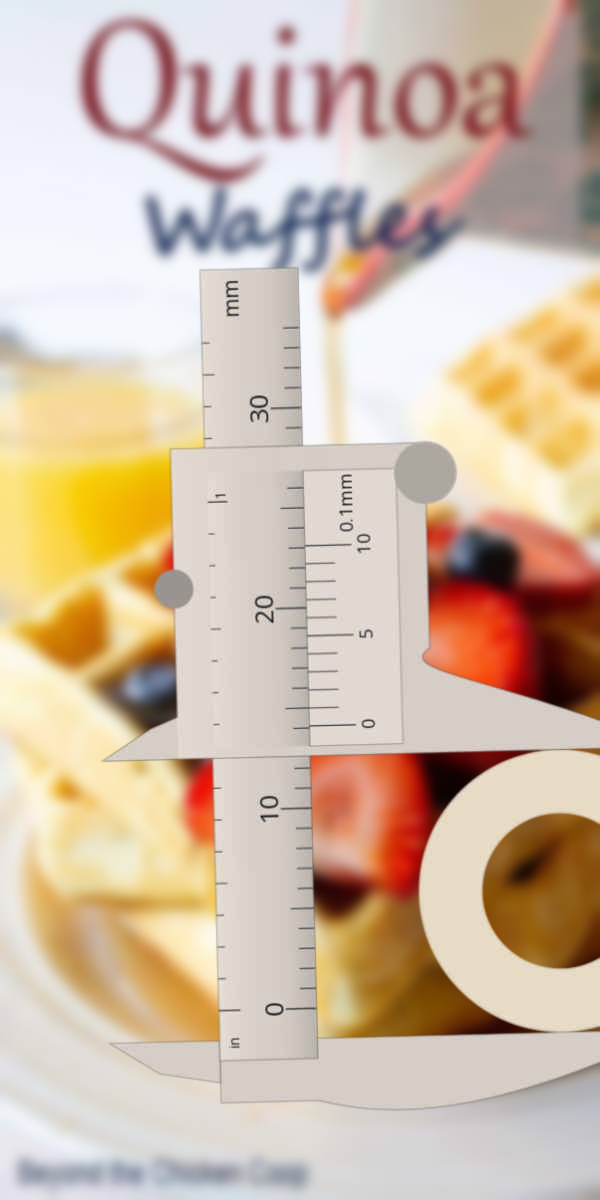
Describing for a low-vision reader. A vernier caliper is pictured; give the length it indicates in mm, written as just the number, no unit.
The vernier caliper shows 14.1
